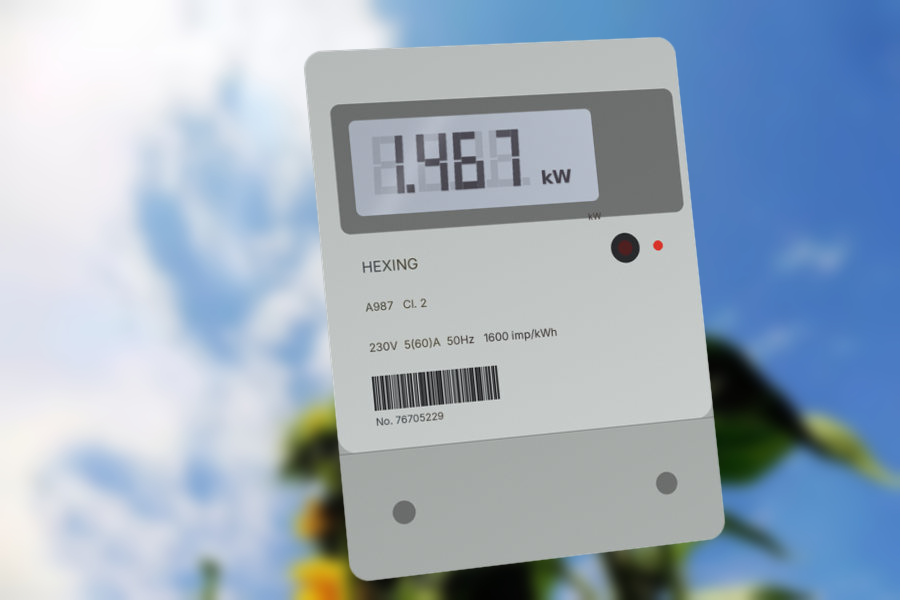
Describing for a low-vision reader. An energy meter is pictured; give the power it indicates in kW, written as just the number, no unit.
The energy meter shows 1.467
